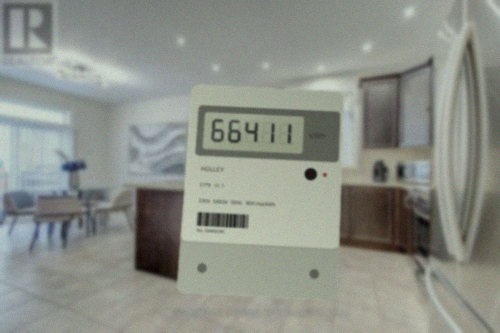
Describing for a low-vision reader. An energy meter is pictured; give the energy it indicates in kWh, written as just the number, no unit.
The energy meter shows 66411
